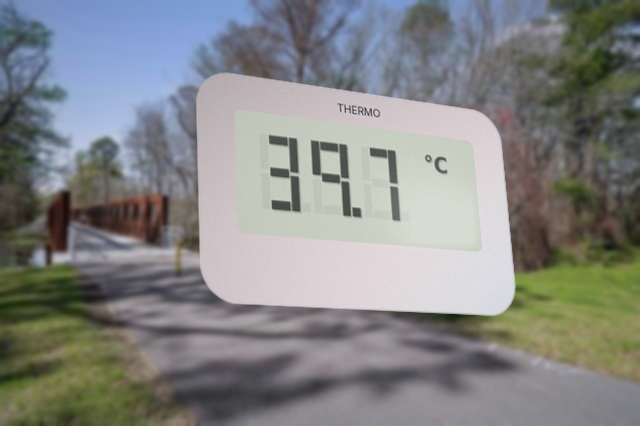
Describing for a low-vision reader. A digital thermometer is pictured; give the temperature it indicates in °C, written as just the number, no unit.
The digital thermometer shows 39.7
